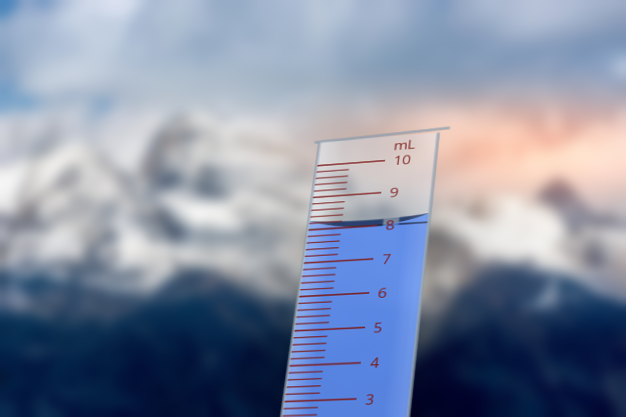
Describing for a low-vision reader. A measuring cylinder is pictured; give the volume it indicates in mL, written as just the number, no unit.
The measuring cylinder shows 8
